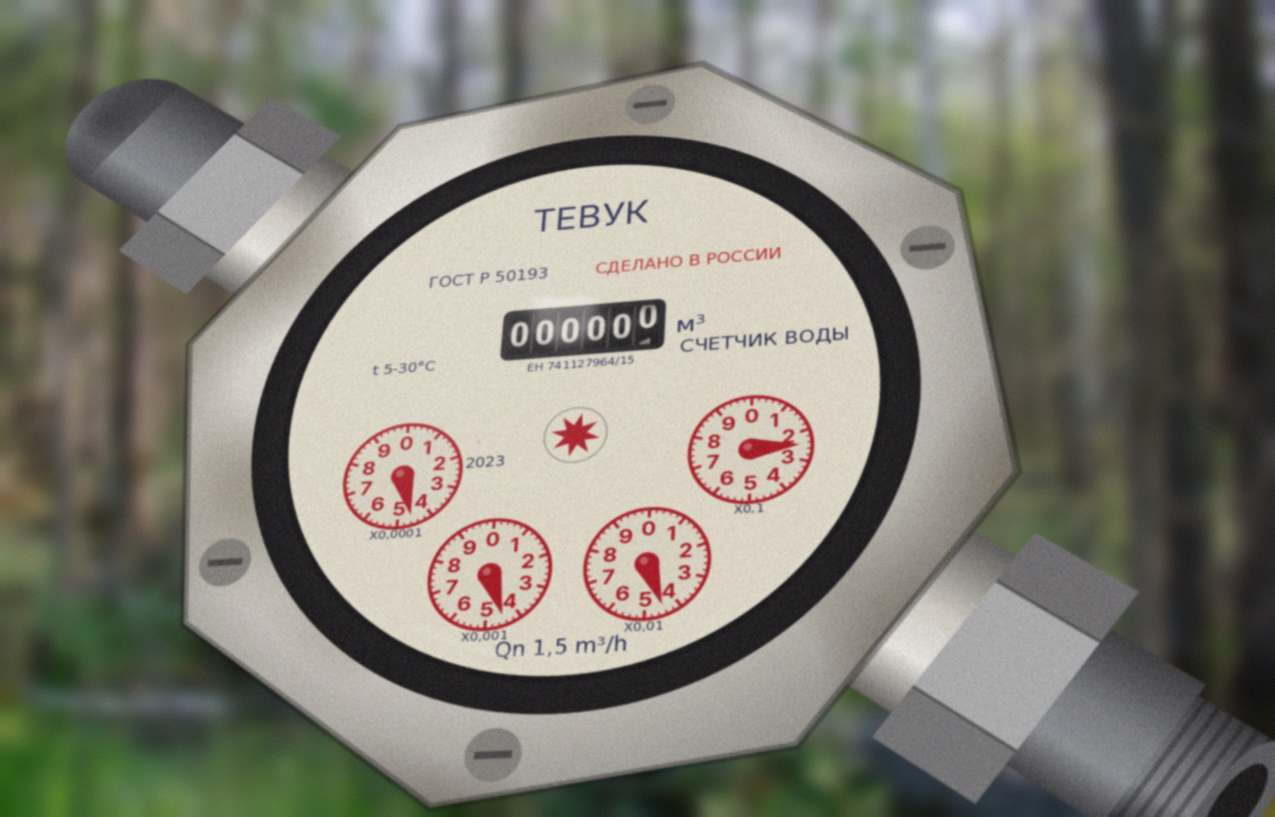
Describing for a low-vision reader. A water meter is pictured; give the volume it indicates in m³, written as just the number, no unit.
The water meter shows 0.2444
